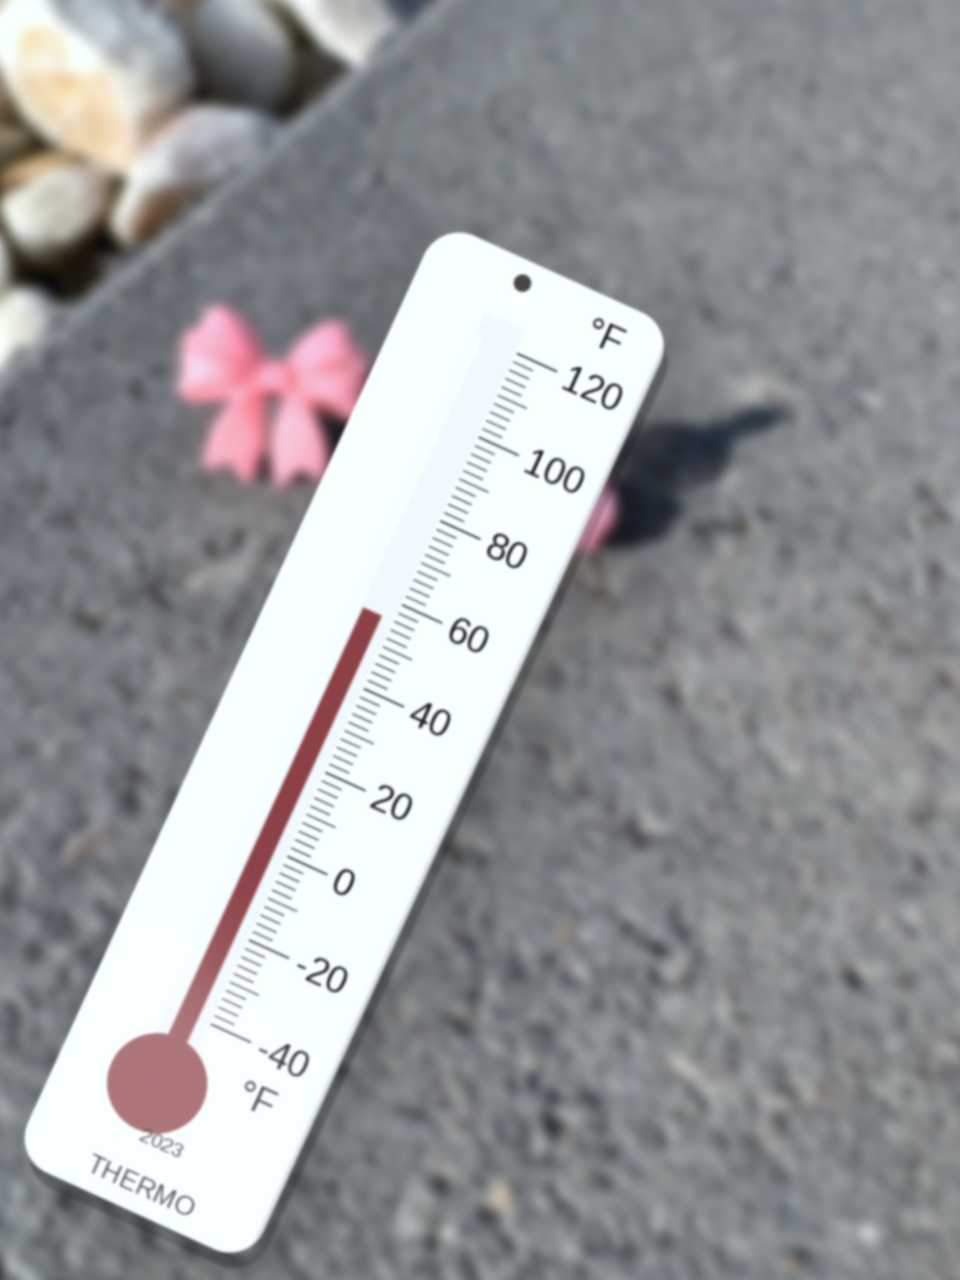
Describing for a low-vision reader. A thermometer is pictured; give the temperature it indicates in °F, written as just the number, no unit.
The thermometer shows 56
